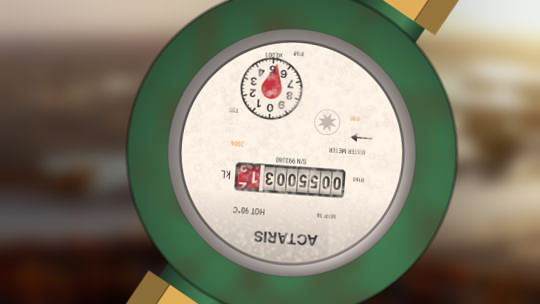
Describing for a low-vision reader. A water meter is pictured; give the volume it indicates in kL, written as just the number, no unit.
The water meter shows 55003.125
